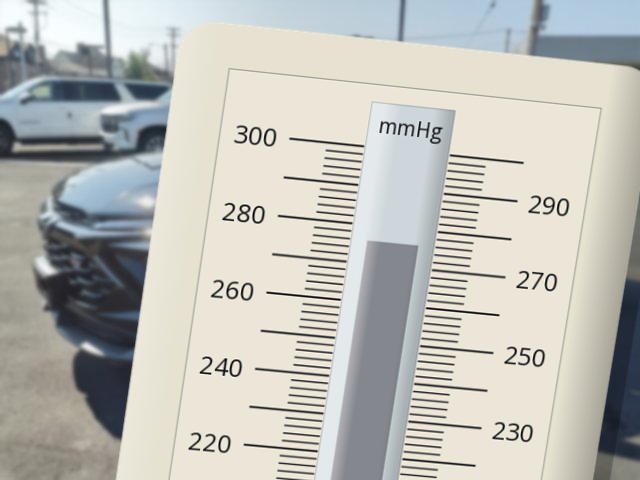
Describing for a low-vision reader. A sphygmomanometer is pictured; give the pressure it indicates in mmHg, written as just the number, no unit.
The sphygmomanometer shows 276
